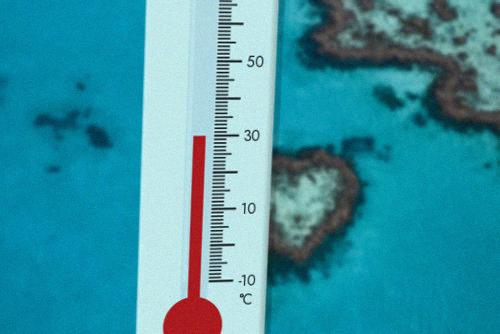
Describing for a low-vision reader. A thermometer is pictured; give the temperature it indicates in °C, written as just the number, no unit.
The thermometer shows 30
